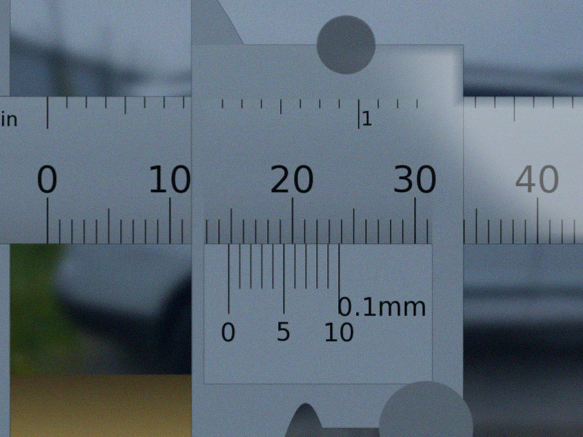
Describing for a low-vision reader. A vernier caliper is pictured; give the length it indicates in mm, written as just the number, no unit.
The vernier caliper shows 14.8
